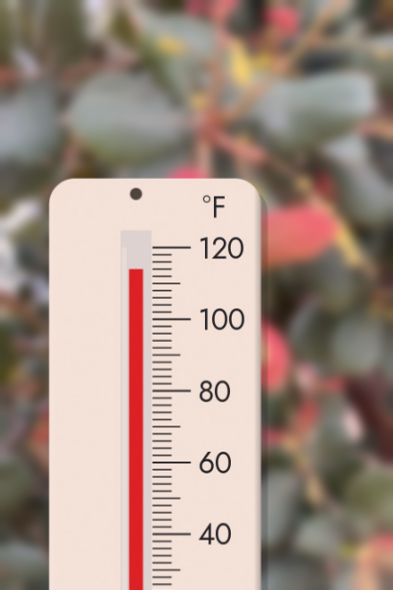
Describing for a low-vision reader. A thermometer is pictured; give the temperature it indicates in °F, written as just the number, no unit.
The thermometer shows 114
